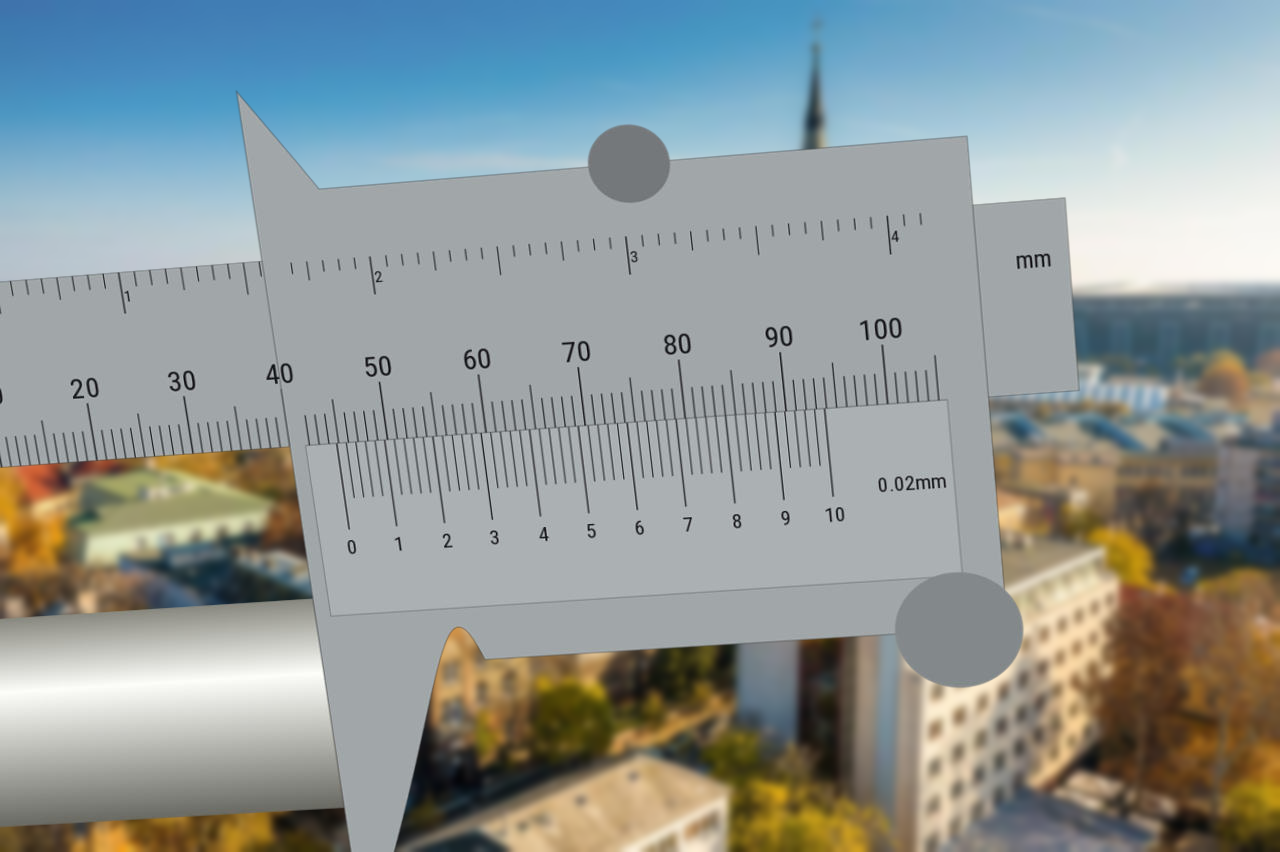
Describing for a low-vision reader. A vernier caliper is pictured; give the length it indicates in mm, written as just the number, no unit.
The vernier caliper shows 44.8
